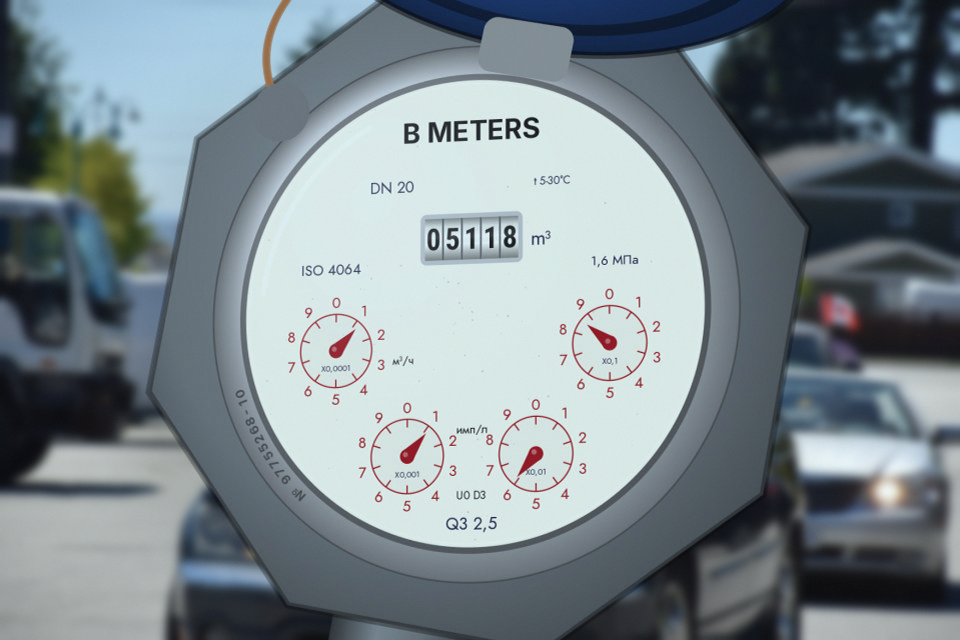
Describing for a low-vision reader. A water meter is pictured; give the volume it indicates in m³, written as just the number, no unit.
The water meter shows 5118.8611
